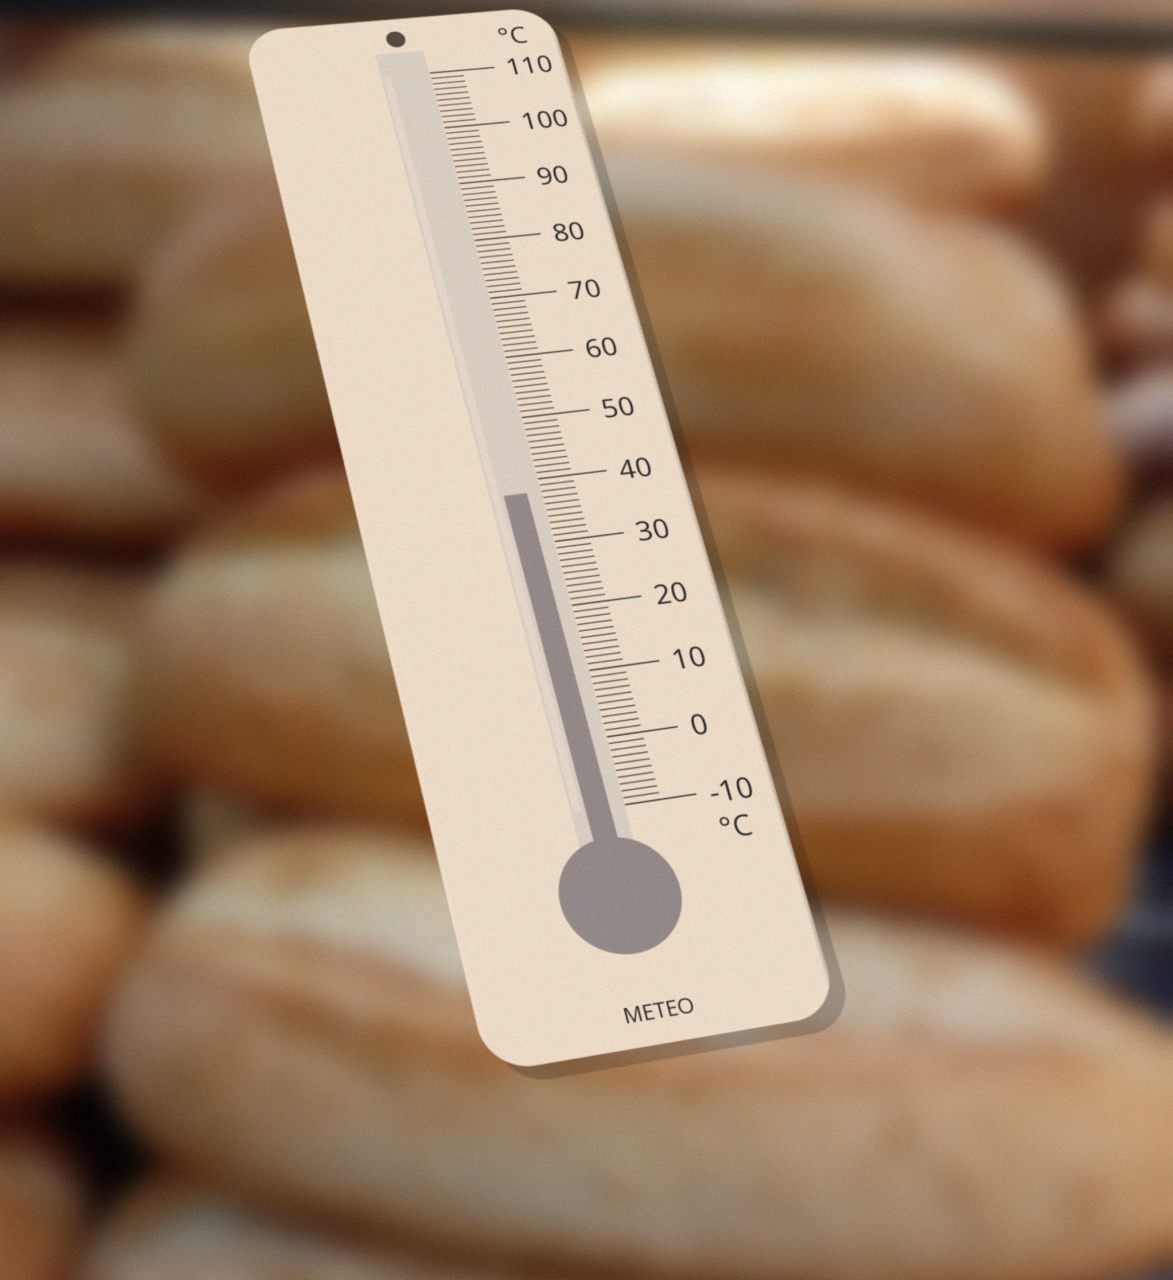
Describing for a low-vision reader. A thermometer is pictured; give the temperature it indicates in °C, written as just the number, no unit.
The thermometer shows 38
